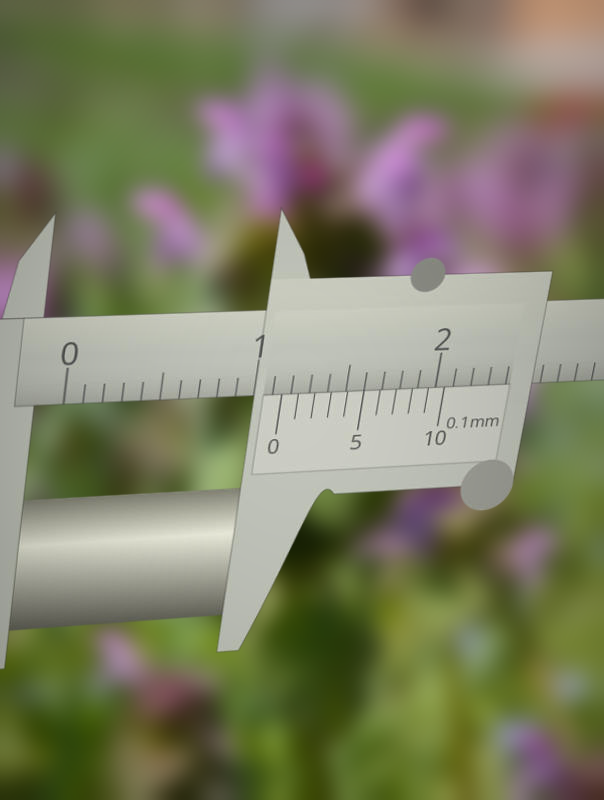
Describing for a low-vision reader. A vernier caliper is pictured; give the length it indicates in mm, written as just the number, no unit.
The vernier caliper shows 11.5
